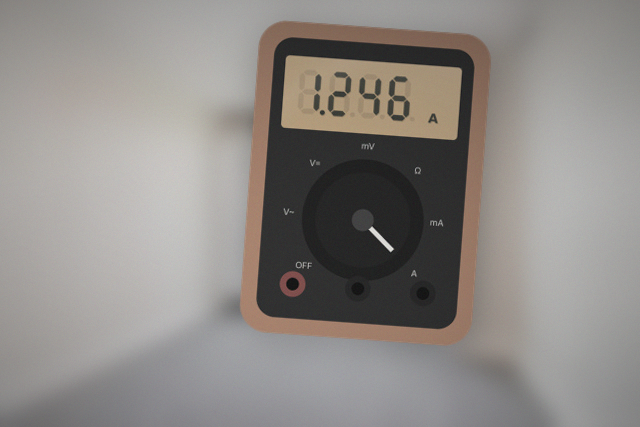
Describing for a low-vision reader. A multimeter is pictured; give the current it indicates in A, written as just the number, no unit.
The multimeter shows 1.246
